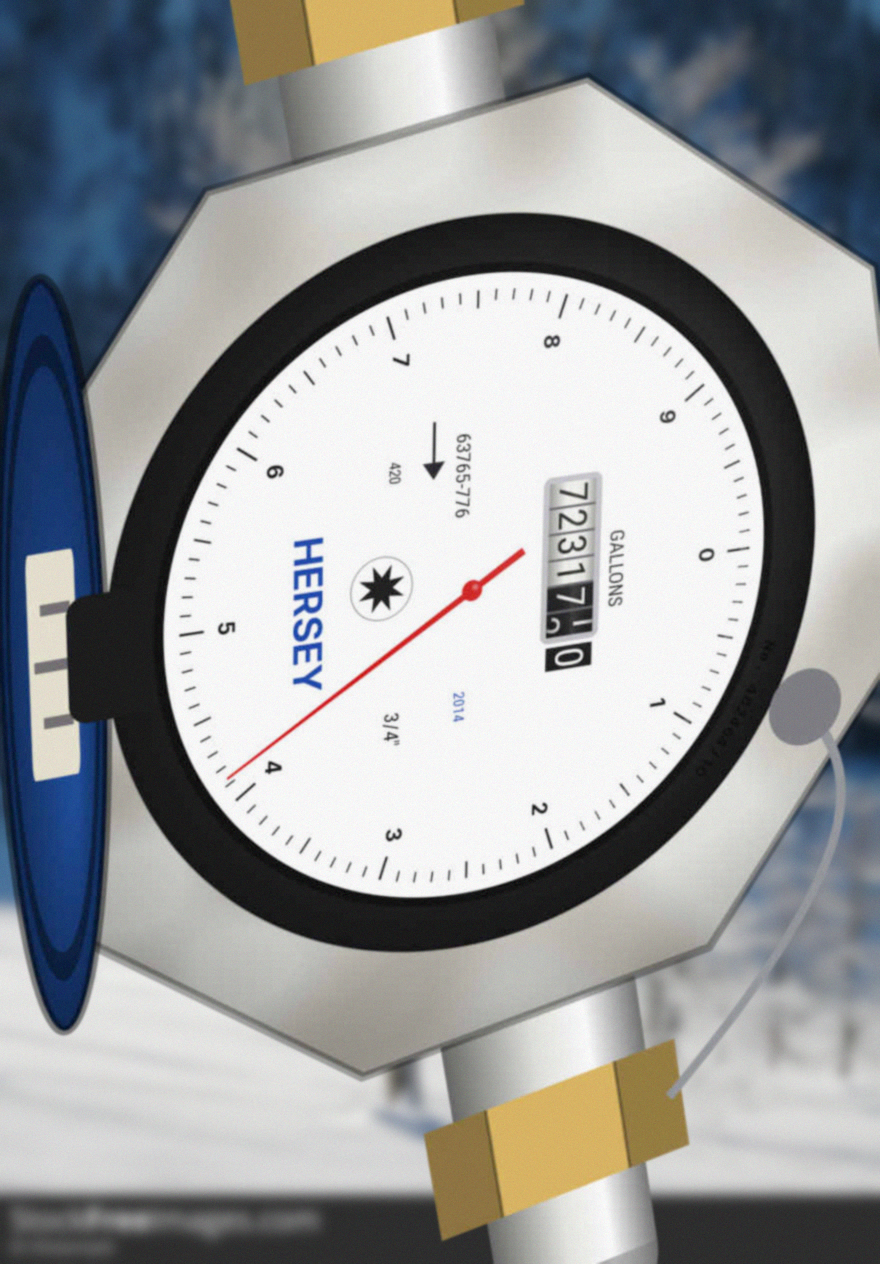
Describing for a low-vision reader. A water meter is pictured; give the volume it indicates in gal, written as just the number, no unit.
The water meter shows 7231714.1
